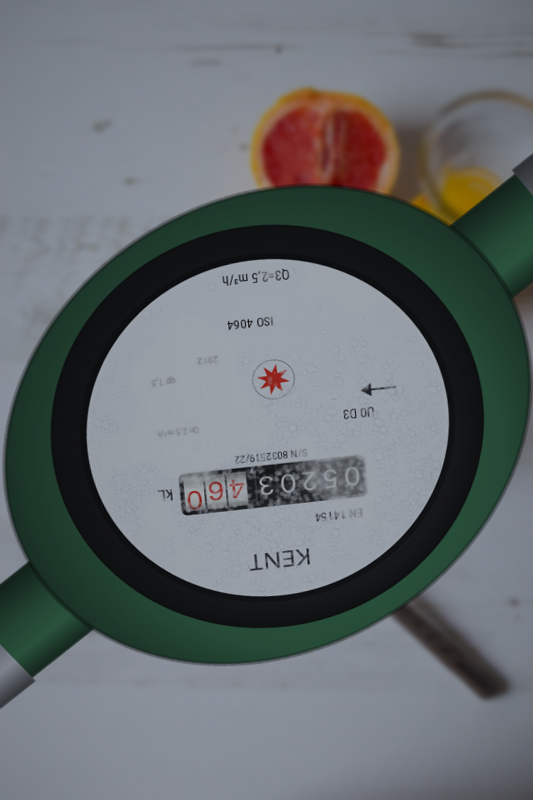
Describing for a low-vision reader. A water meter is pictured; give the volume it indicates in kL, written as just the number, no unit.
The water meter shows 5203.460
